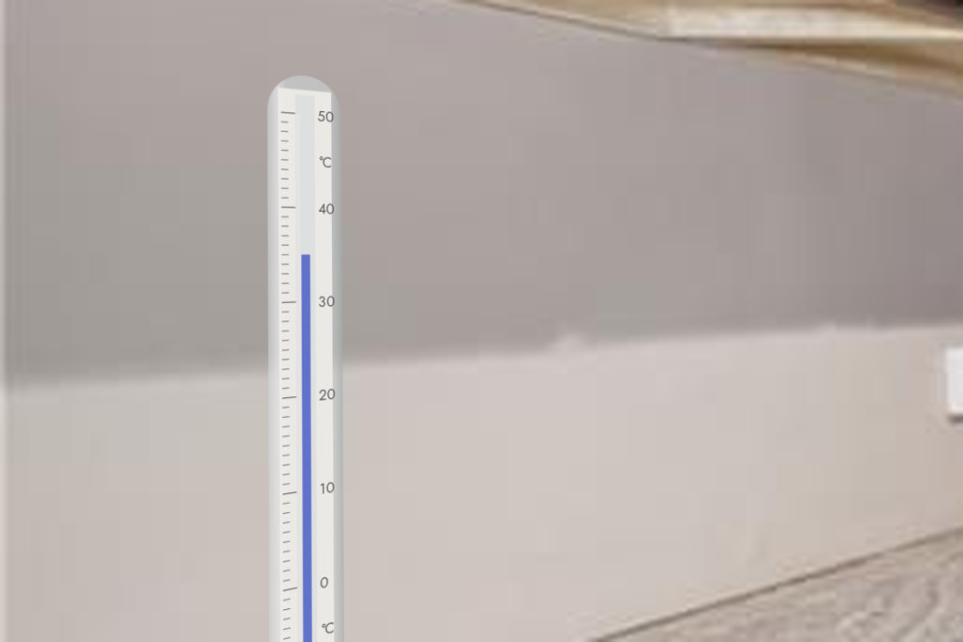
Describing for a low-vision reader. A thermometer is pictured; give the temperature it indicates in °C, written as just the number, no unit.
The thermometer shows 35
